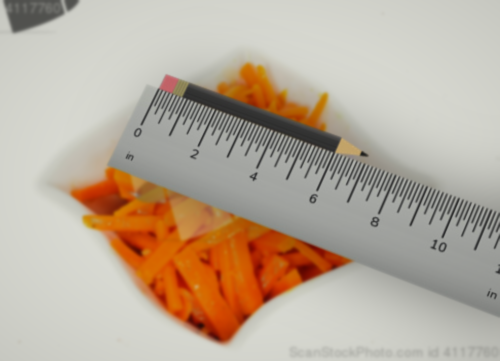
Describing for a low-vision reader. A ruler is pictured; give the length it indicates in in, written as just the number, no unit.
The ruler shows 7
